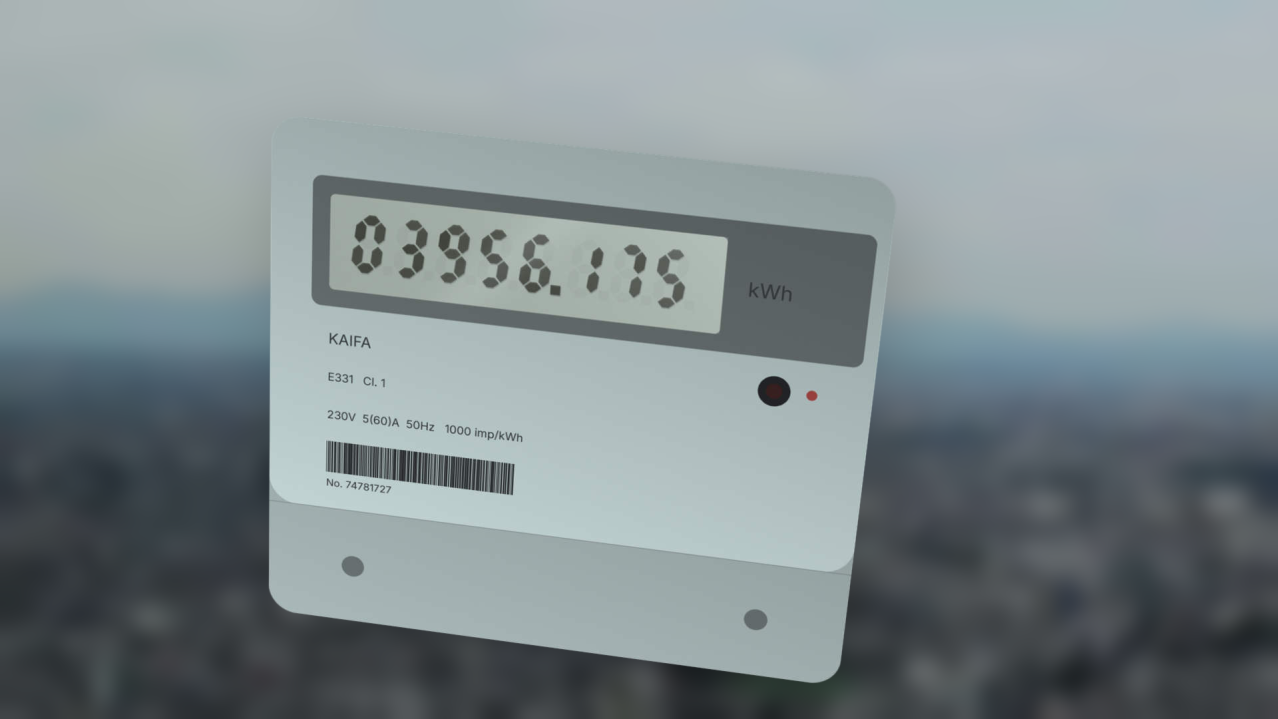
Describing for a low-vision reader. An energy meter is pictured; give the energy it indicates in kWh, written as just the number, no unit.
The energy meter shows 3956.175
